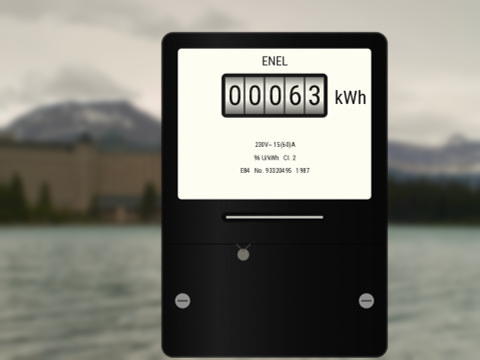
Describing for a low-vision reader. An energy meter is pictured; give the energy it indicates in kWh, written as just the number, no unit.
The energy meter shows 63
